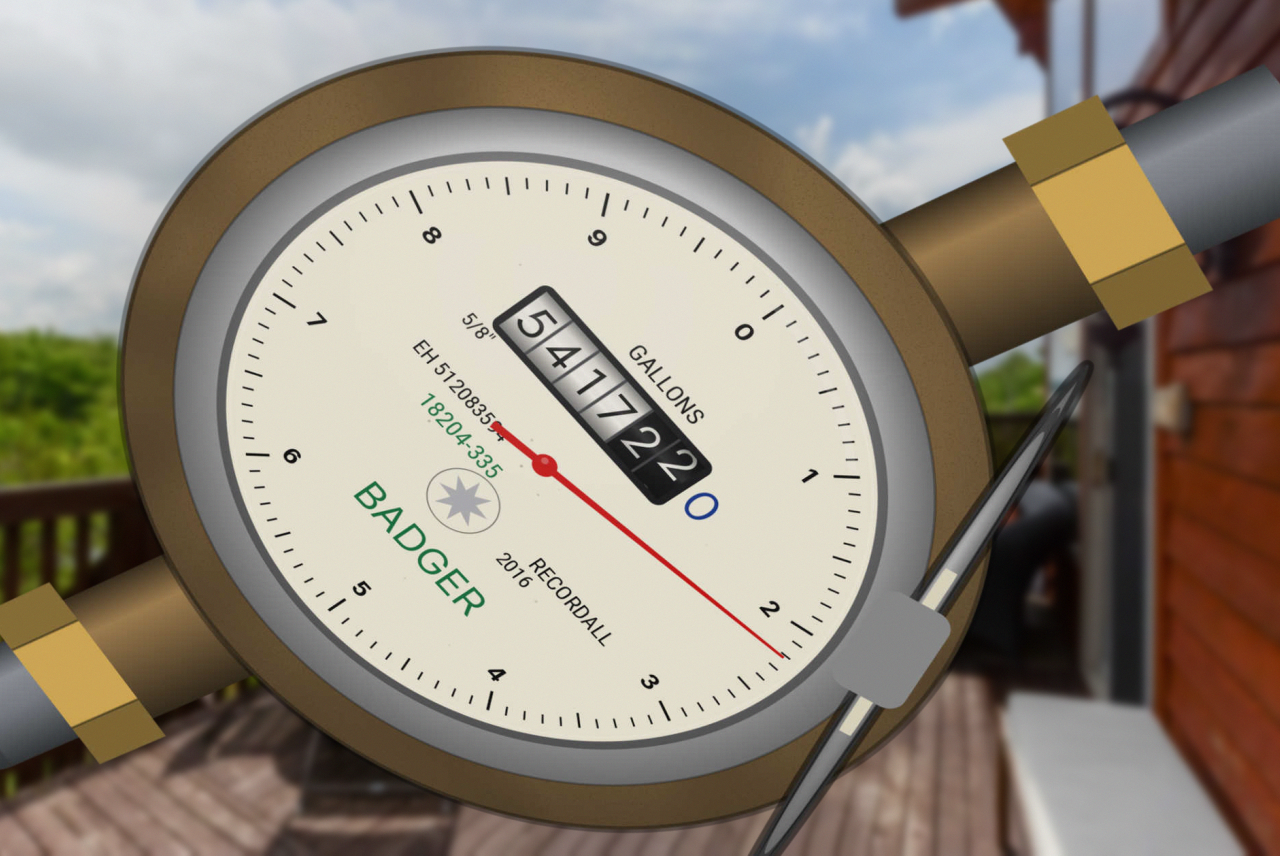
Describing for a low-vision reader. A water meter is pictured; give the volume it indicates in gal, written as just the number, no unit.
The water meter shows 5417222.2
